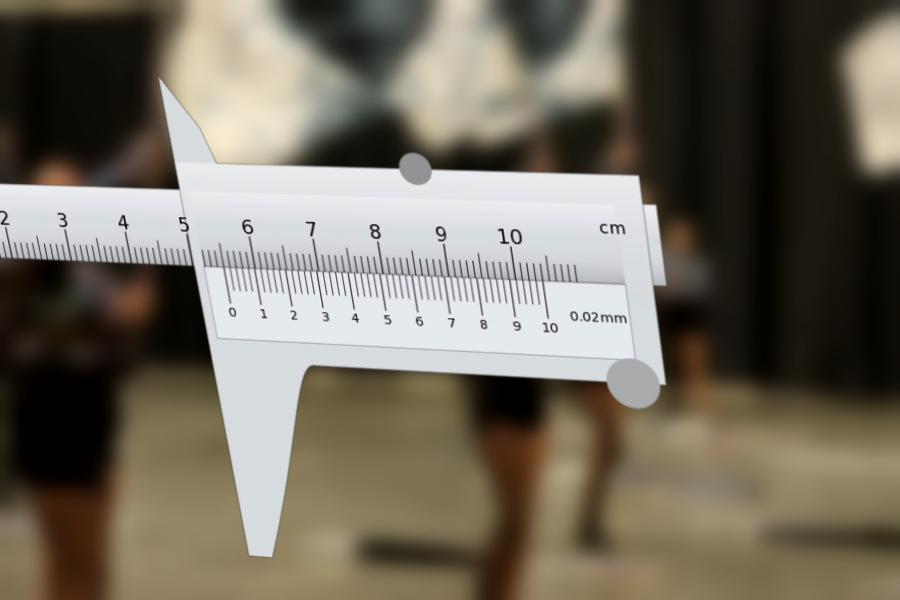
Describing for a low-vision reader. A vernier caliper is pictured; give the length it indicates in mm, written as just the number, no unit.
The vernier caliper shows 55.0
